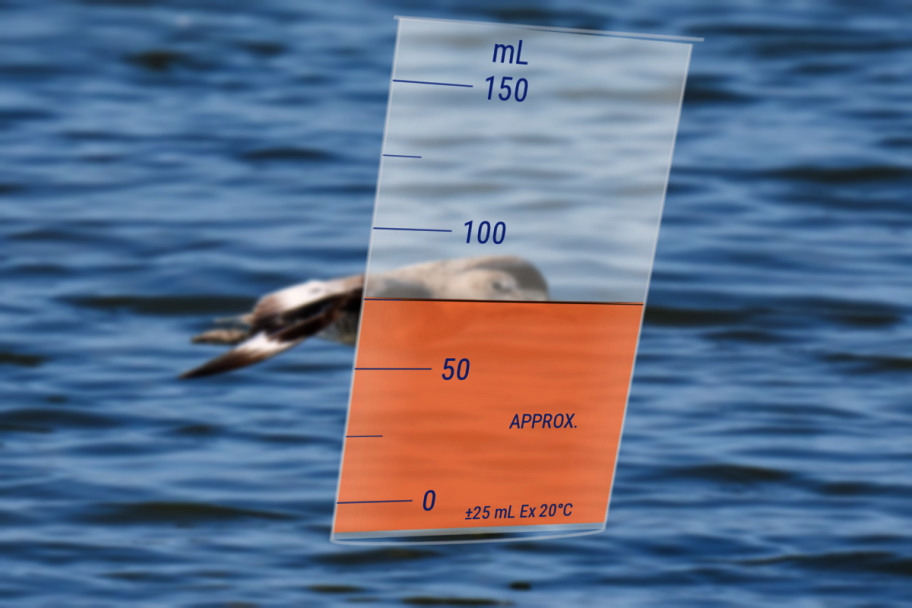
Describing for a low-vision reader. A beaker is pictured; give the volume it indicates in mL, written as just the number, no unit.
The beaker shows 75
